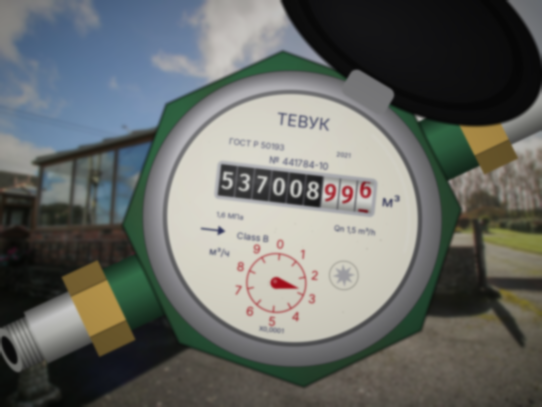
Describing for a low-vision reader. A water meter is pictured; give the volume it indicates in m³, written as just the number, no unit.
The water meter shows 537008.9962
